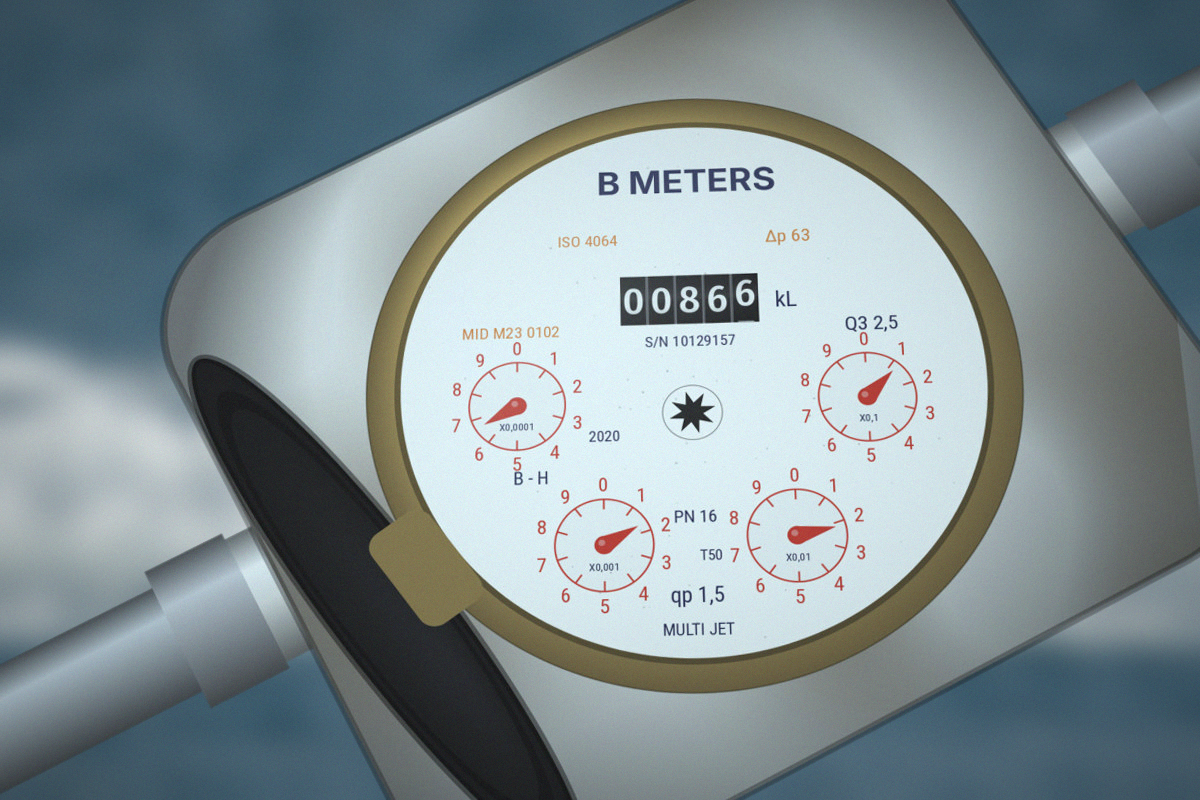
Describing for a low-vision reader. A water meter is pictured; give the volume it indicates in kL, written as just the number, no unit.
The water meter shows 866.1216
